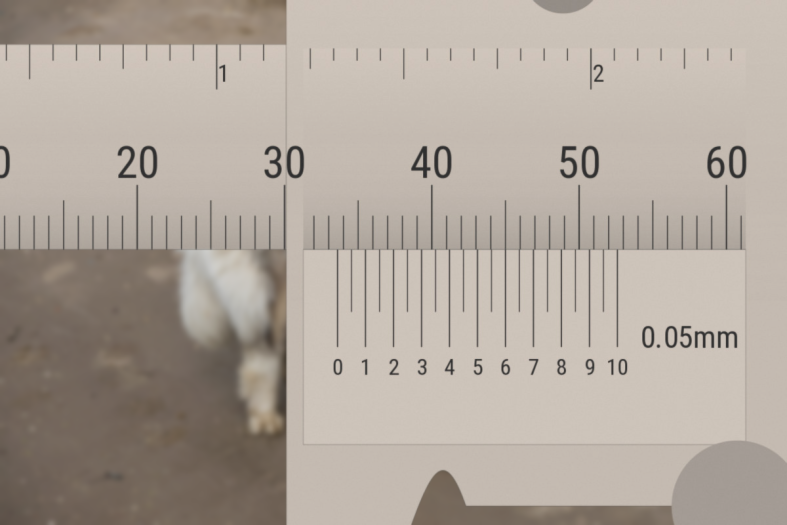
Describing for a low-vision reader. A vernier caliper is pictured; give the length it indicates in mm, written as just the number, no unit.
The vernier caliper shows 33.6
